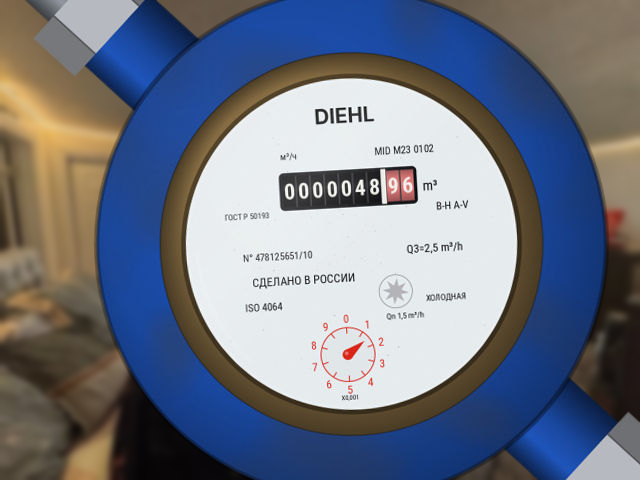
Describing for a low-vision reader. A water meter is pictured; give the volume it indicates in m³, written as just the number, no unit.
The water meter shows 48.961
